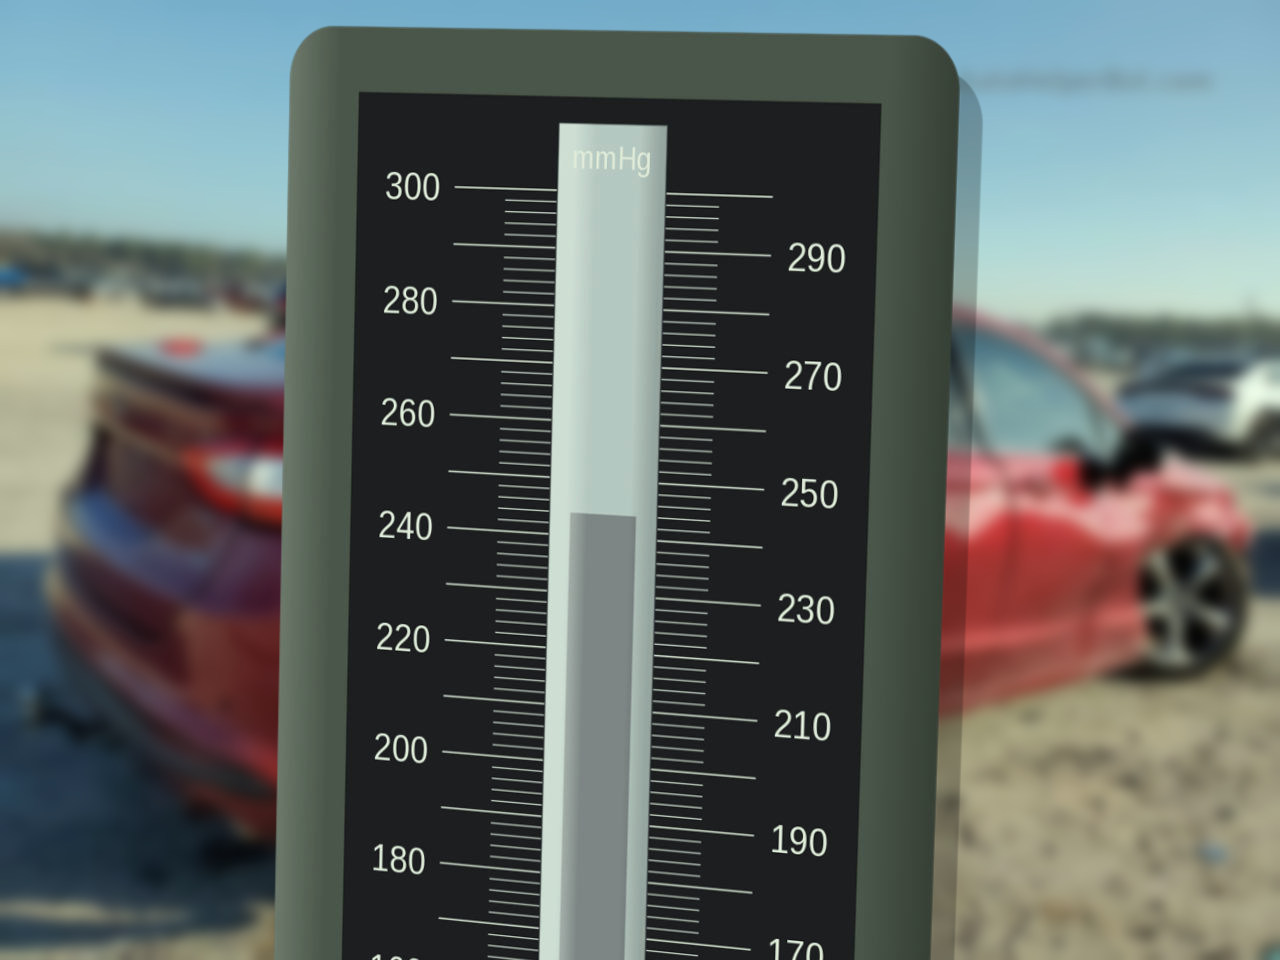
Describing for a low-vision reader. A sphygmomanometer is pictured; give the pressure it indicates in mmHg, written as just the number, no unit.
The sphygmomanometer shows 244
